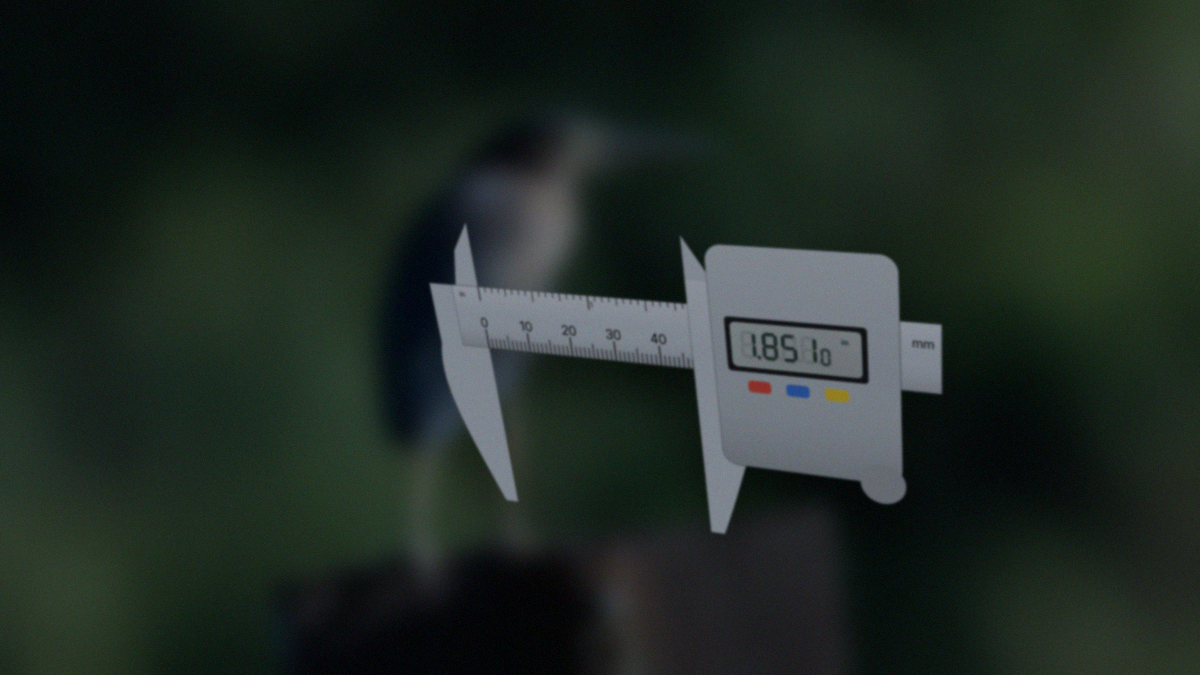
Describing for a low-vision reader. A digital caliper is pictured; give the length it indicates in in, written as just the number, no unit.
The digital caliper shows 1.8510
